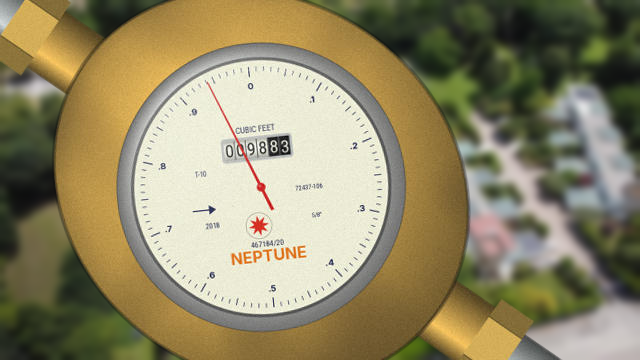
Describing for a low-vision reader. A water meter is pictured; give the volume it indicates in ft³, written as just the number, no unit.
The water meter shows 9882.94
